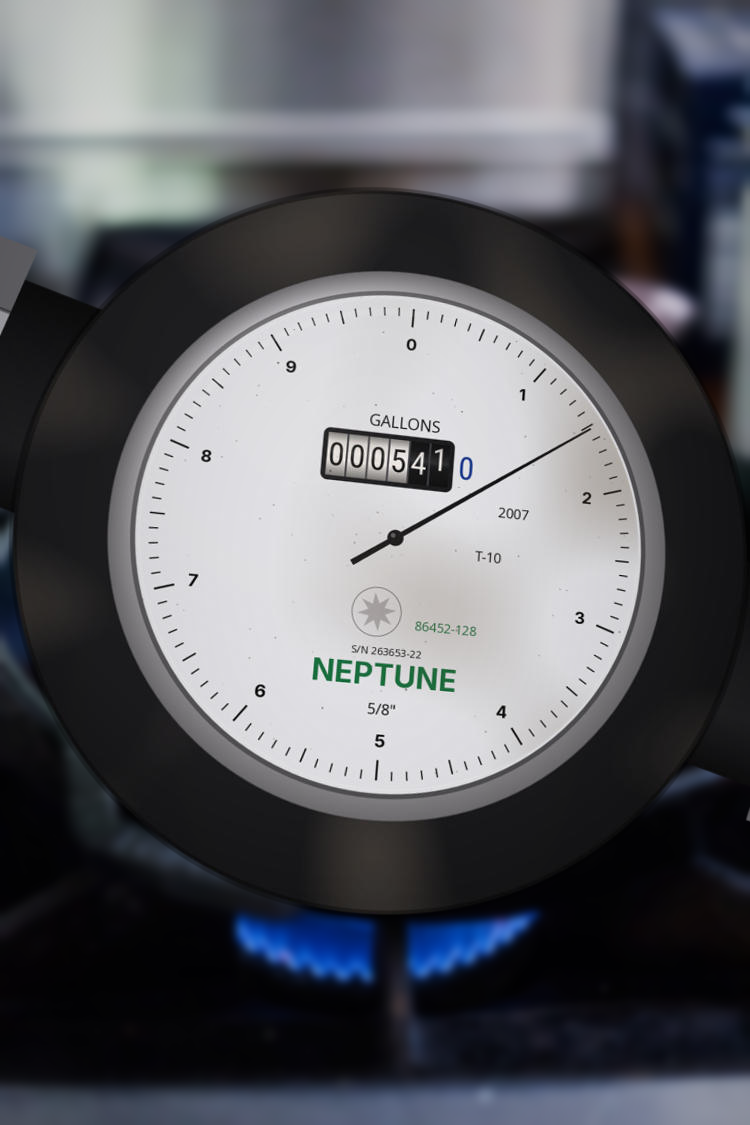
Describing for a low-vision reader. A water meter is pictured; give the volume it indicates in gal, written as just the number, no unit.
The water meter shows 5411.5
